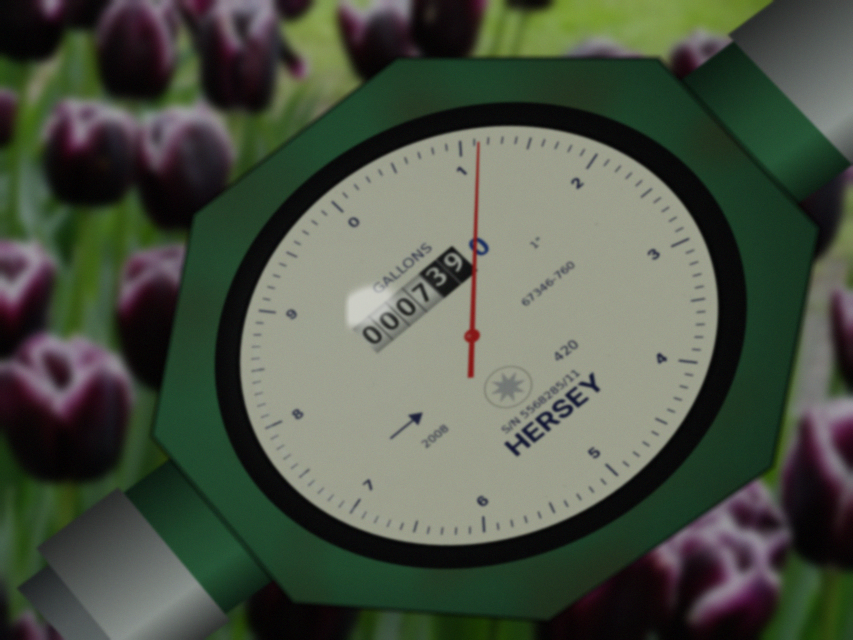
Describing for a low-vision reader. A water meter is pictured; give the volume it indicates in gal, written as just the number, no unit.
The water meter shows 7391.1
